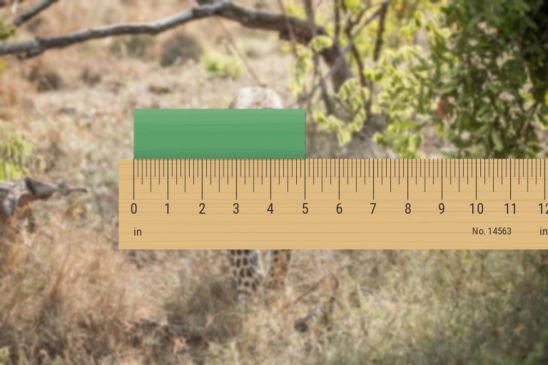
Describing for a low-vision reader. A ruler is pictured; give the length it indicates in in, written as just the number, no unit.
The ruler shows 5
